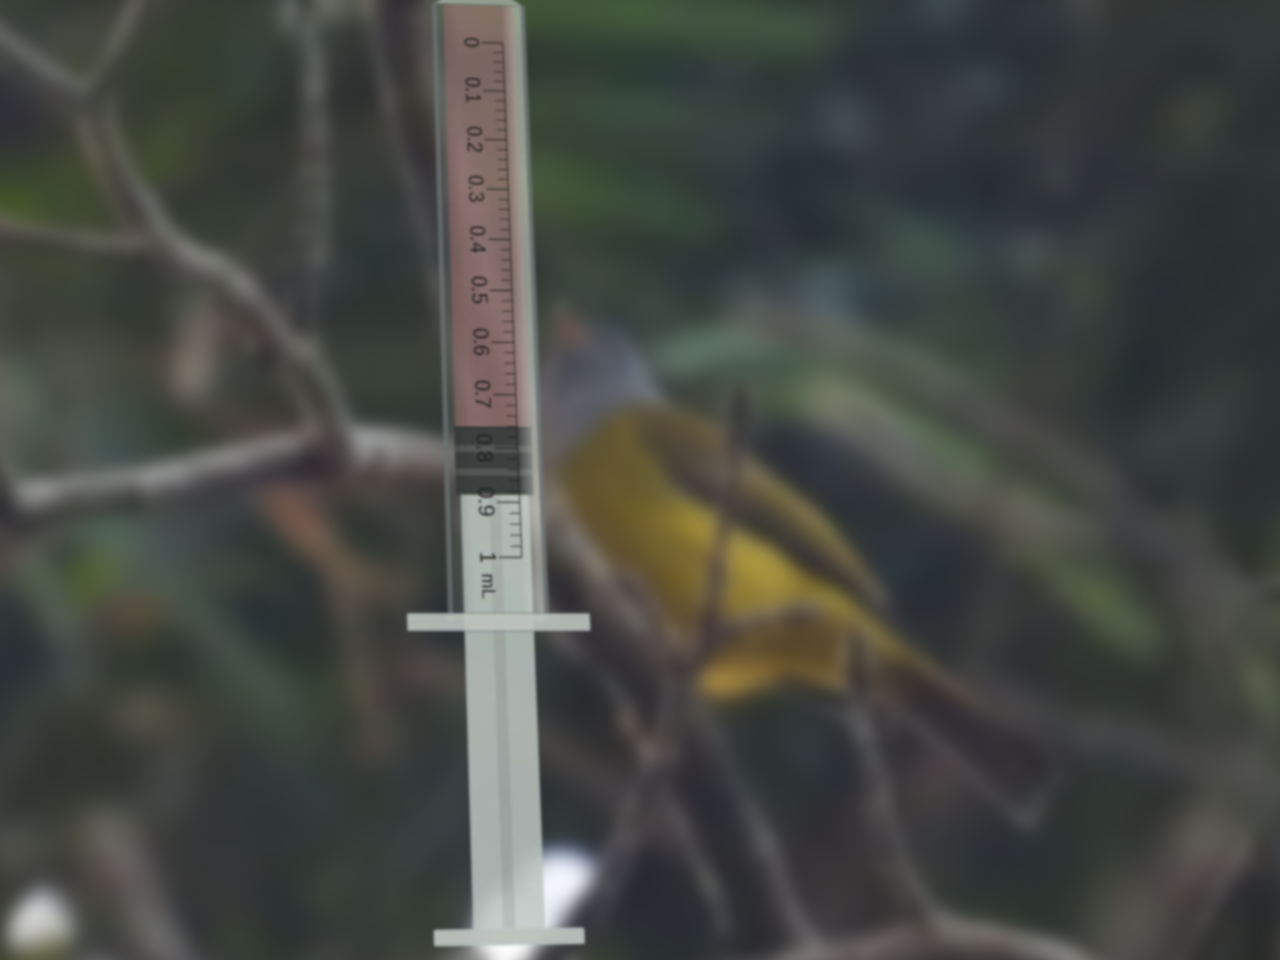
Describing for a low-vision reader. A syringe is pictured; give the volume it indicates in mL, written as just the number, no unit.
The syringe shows 0.76
